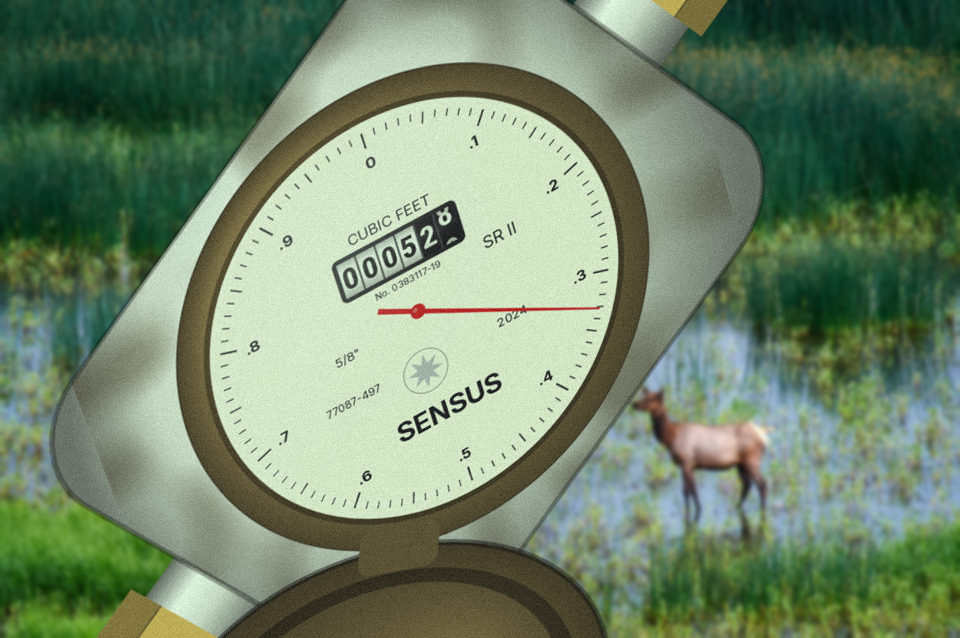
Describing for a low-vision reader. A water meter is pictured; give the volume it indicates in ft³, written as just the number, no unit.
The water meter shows 528.33
